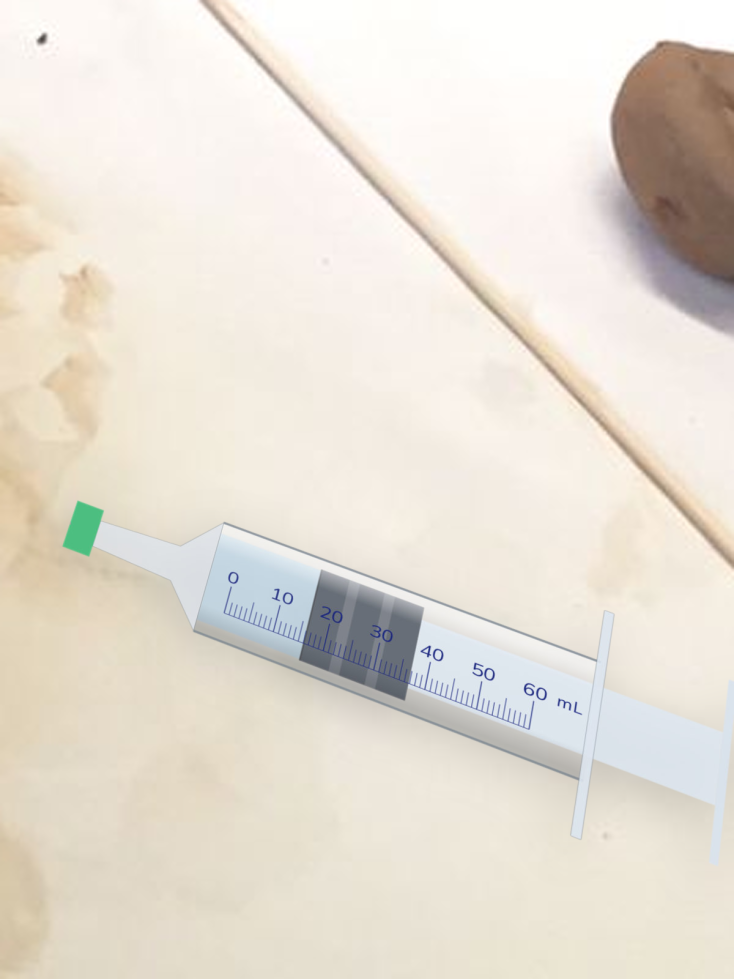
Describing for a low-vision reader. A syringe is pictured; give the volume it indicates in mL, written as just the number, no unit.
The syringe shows 16
